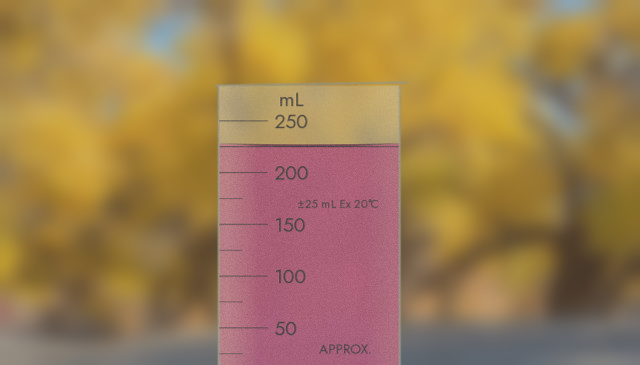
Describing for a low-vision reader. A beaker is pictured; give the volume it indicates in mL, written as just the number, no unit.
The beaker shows 225
